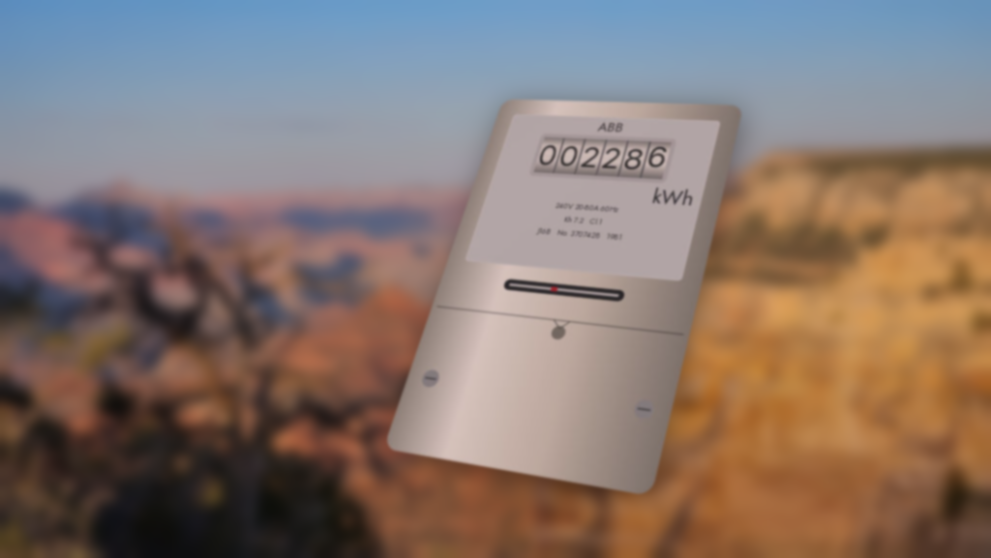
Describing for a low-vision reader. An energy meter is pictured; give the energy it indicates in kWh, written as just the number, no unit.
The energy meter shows 2286
